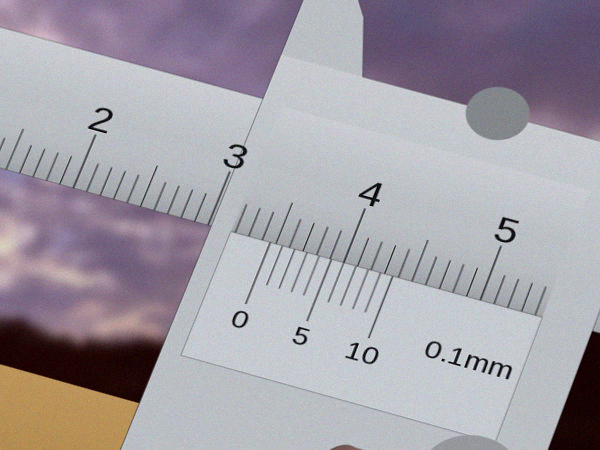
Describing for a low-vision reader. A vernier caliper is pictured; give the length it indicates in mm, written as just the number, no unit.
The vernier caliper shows 34.6
